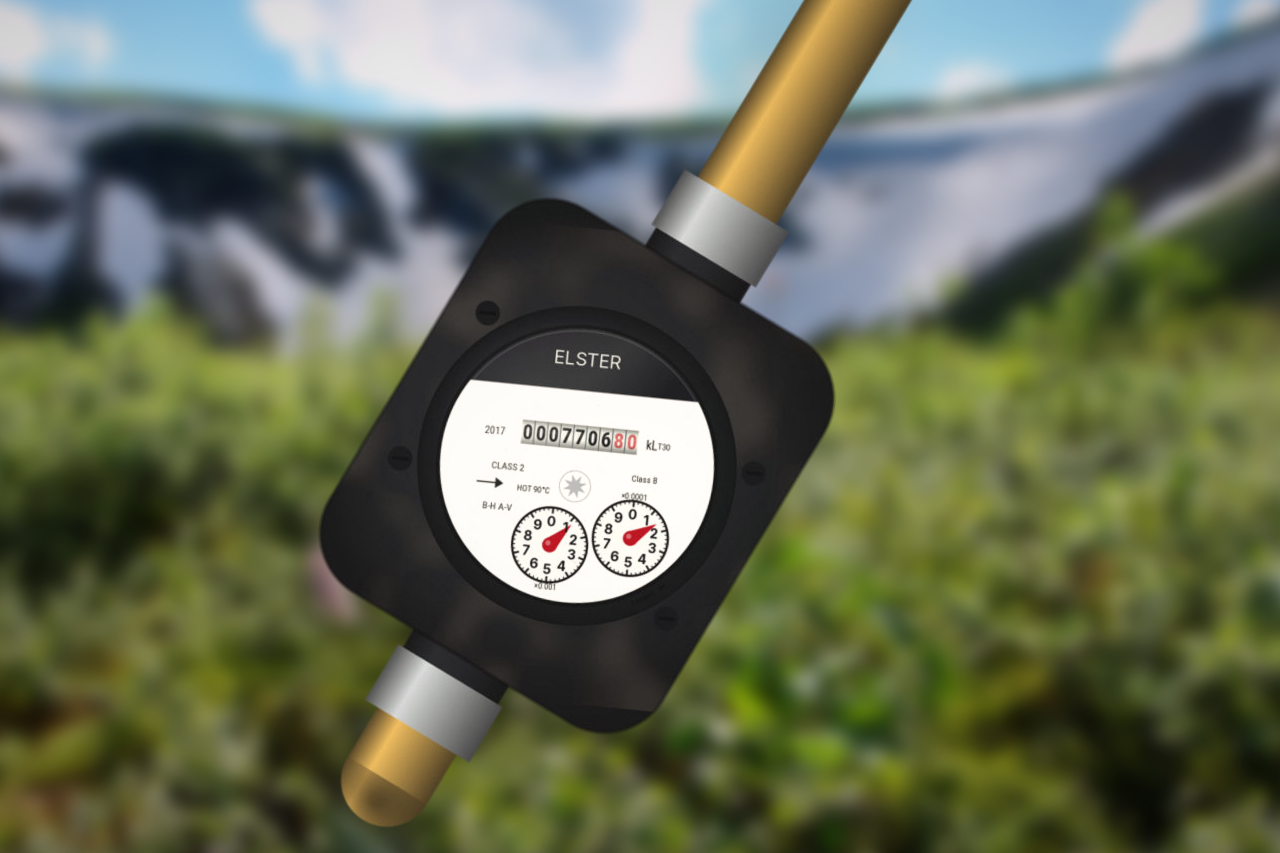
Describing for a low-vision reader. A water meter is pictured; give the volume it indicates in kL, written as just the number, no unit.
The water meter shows 7706.8011
